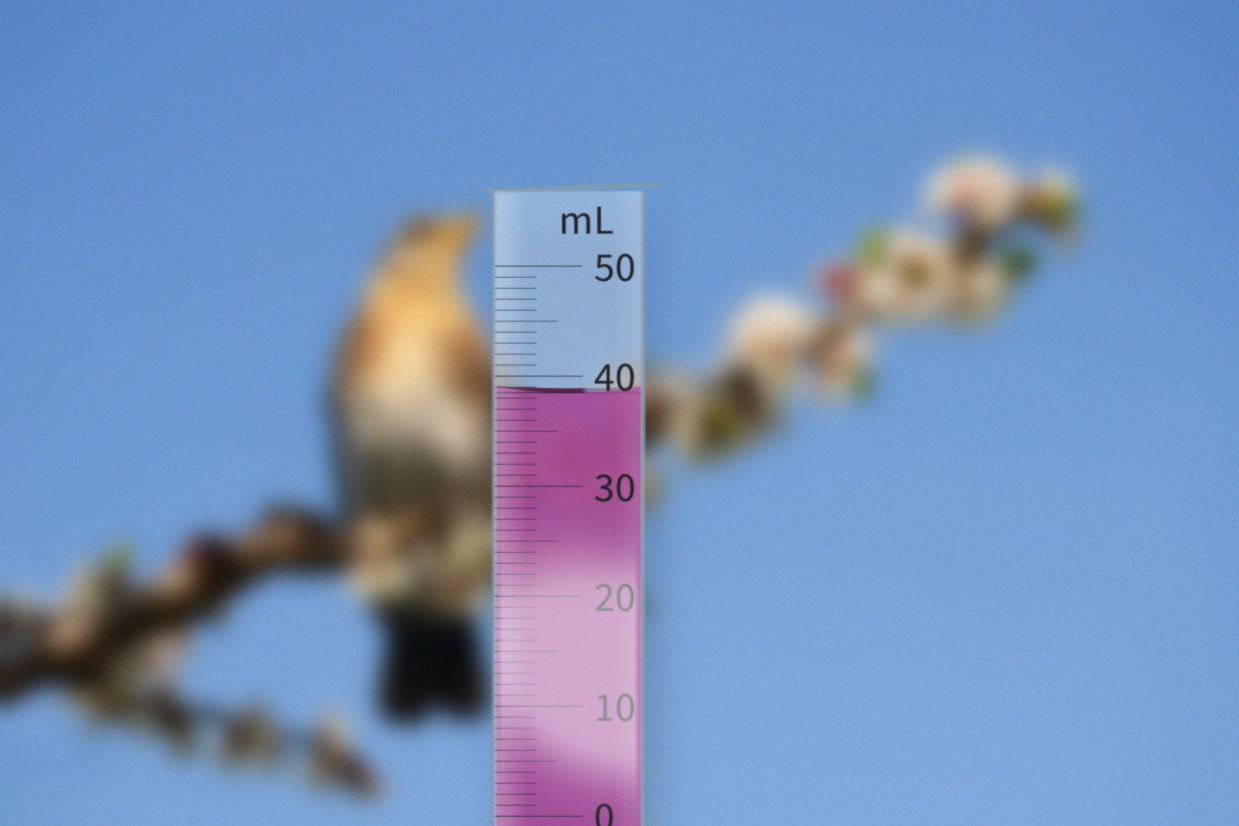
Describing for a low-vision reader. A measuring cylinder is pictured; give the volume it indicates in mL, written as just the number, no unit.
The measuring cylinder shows 38.5
